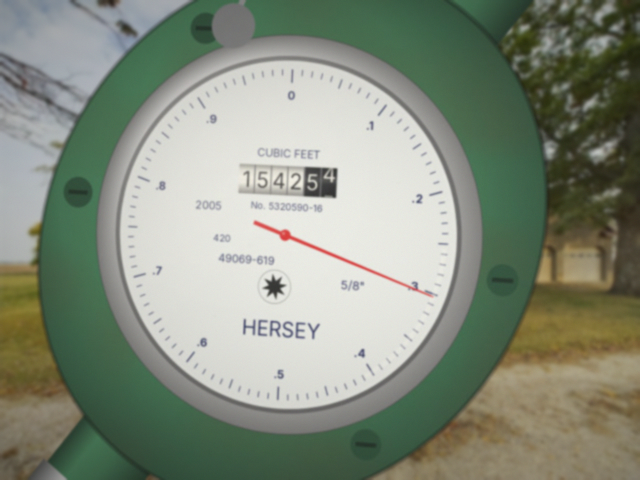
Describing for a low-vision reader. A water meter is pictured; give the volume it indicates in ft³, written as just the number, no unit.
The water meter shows 154254.30
